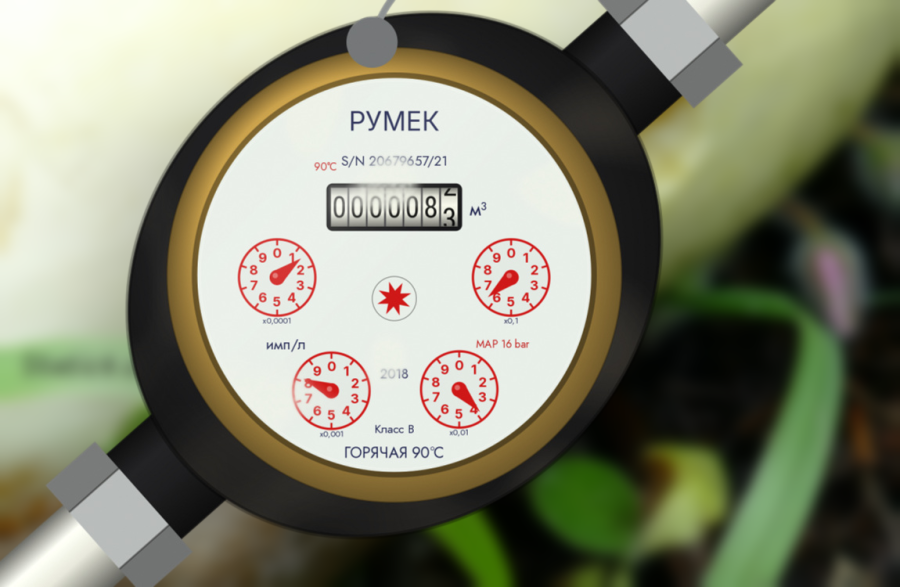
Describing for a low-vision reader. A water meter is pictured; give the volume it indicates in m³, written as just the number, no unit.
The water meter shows 82.6381
